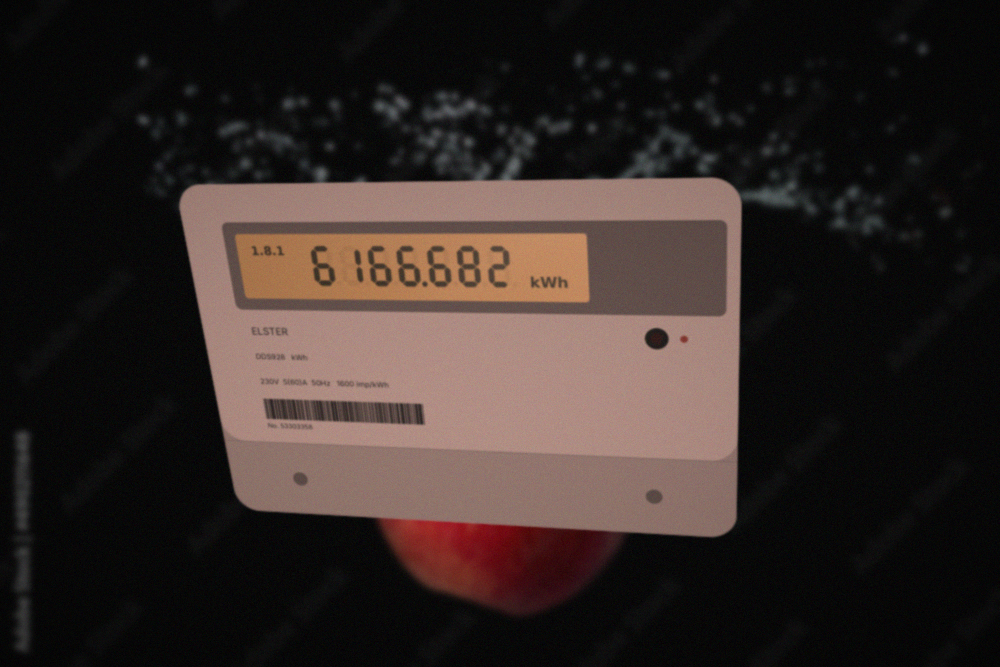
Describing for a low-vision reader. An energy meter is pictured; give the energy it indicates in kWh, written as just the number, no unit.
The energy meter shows 6166.682
